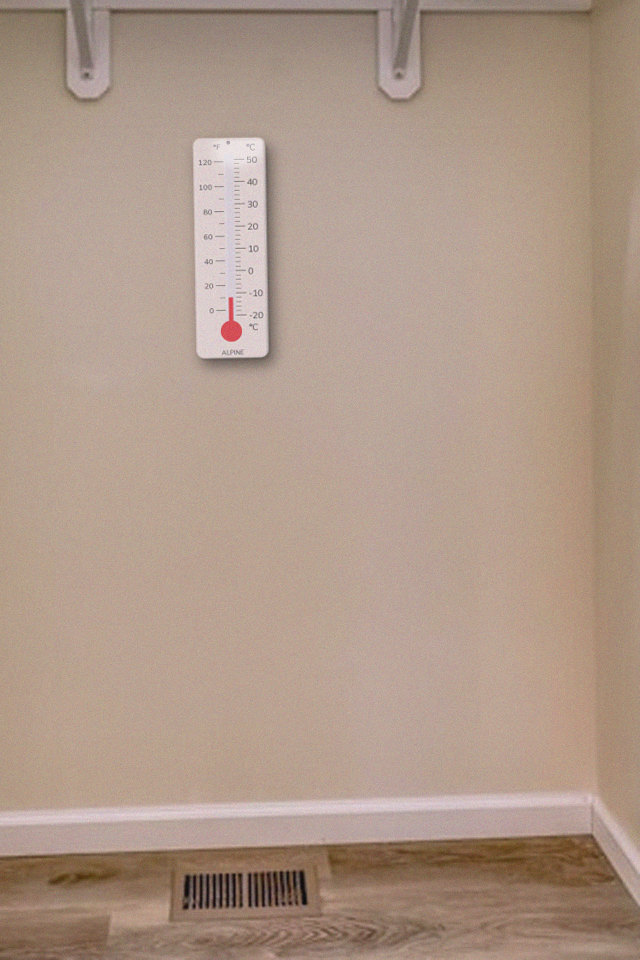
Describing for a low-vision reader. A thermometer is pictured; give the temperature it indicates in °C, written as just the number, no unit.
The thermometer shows -12
